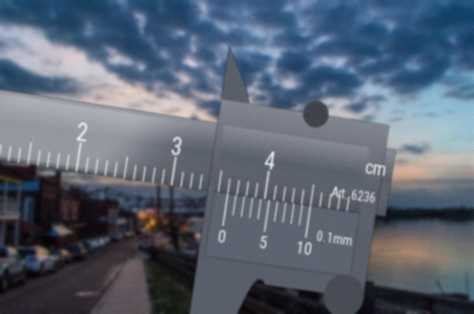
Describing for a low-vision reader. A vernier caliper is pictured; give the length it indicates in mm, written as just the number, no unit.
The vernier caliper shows 36.0
